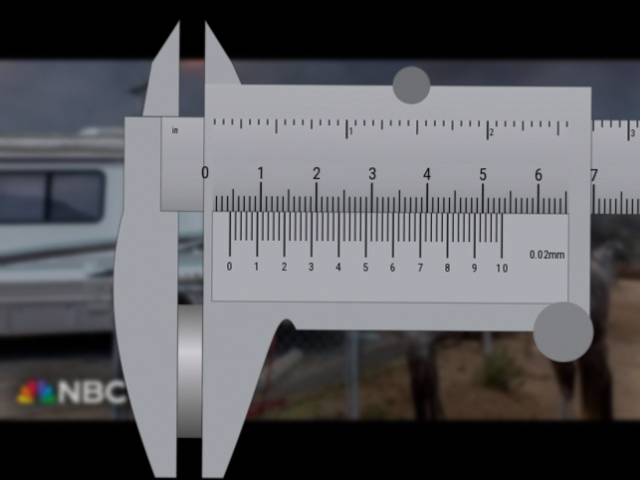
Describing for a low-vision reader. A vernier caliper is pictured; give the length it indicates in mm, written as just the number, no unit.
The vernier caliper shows 4.5
